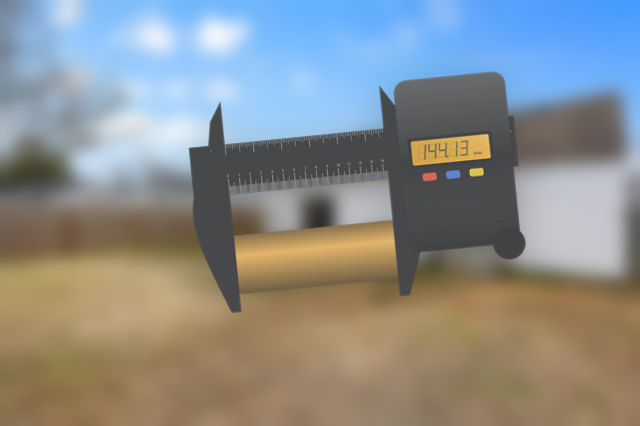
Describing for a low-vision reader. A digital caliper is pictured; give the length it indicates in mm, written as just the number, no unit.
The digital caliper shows 144.13
